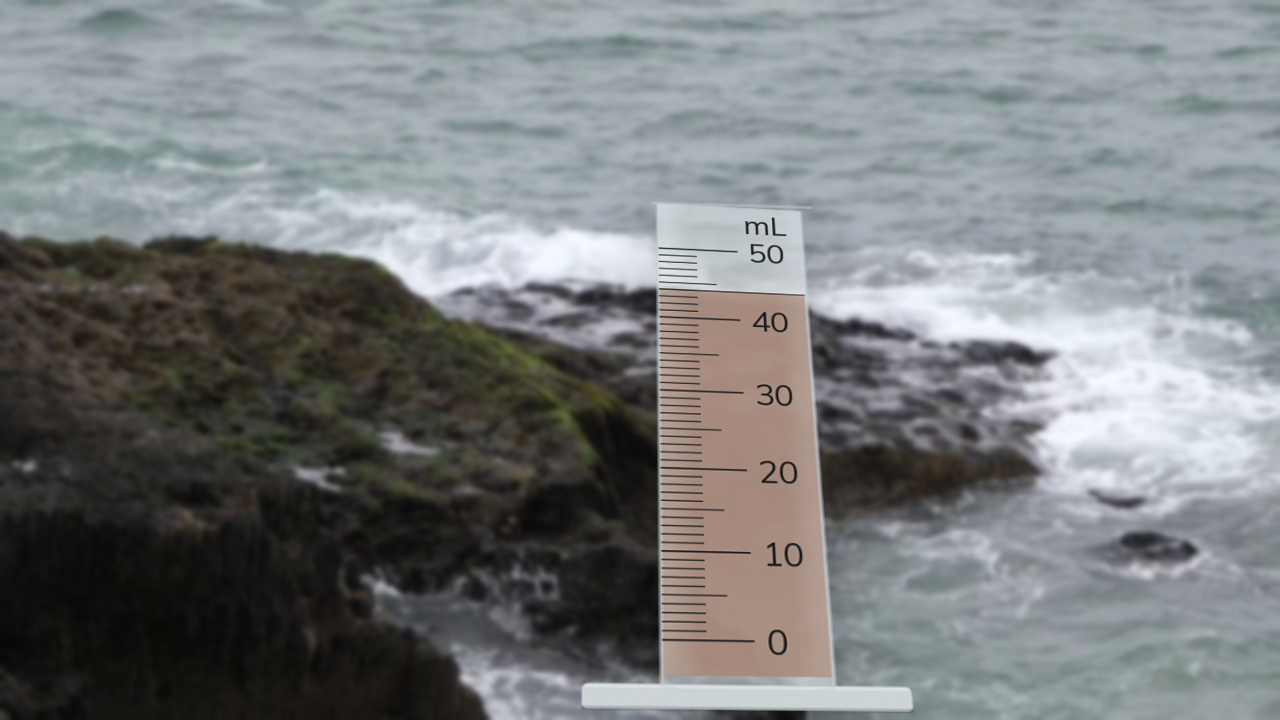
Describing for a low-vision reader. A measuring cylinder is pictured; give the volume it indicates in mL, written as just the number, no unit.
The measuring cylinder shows 44
